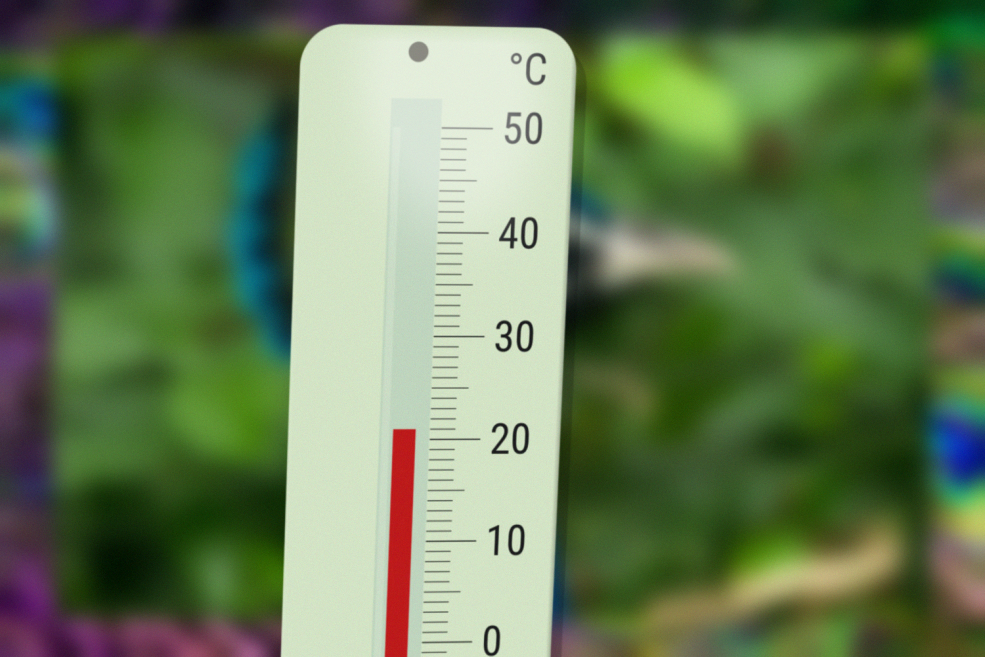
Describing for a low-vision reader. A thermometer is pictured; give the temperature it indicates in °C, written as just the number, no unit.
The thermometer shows 21
